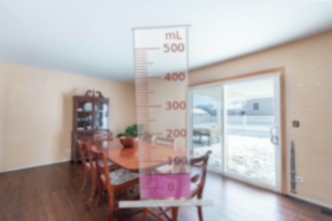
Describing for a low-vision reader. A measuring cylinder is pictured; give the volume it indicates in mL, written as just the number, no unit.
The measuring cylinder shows 50
